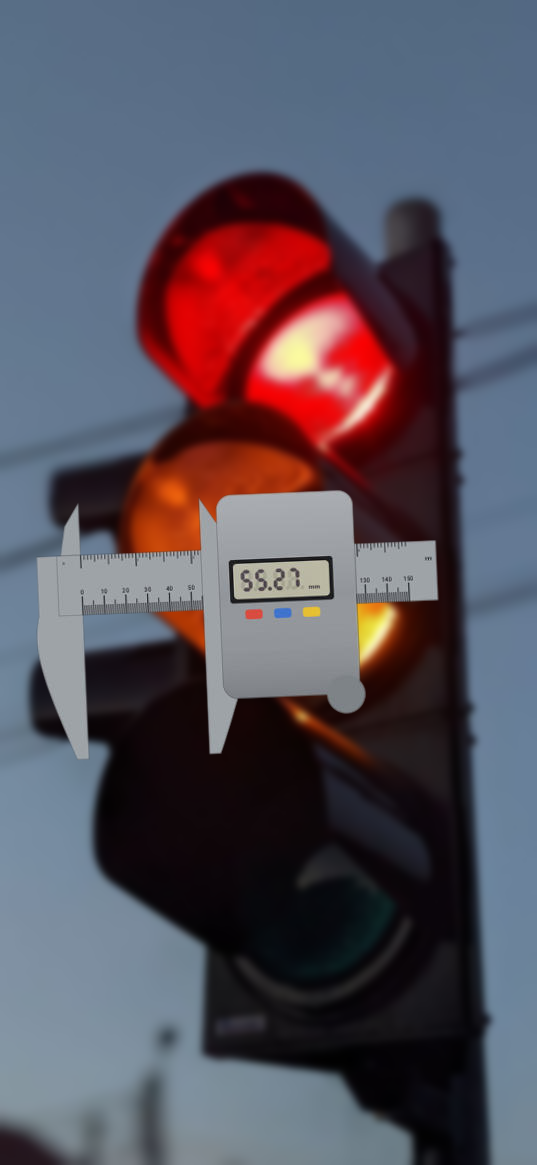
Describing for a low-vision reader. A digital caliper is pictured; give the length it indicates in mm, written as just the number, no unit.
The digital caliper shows 55.27
